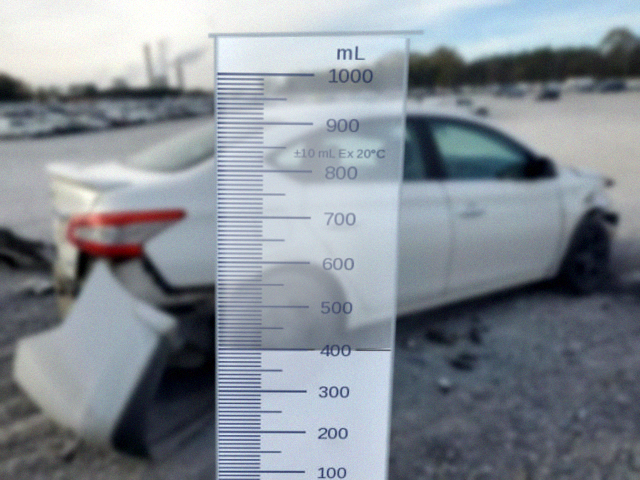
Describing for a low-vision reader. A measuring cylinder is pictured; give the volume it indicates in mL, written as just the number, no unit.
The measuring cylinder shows 400
